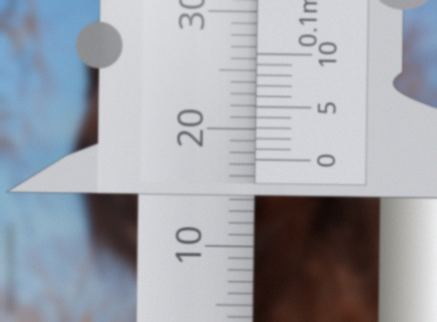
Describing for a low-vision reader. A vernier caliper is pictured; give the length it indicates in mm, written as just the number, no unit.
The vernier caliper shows 17.4
